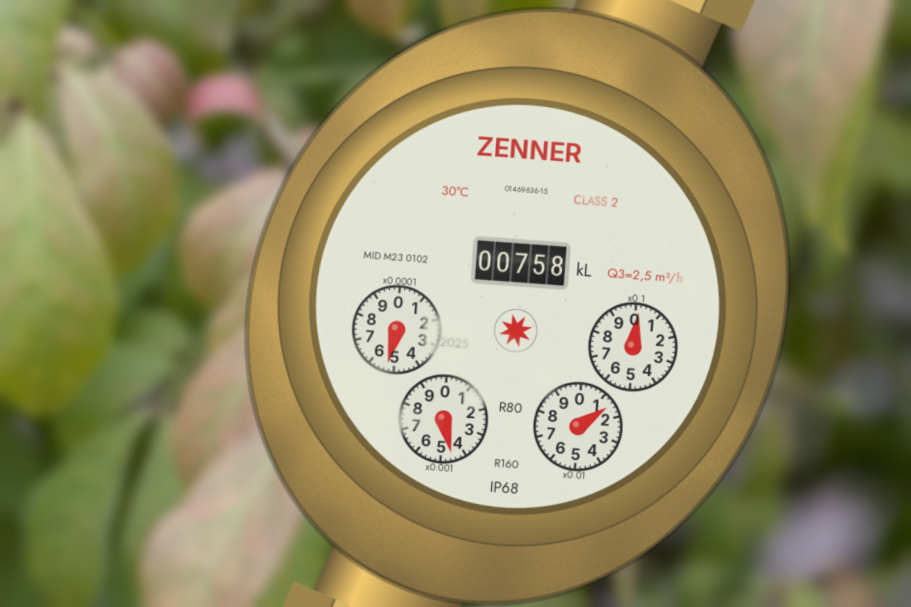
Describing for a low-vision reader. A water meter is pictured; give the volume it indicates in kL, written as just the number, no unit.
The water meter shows 758.0145
